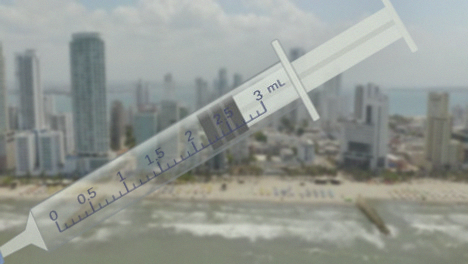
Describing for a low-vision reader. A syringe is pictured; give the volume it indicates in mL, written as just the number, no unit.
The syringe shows 2.2
